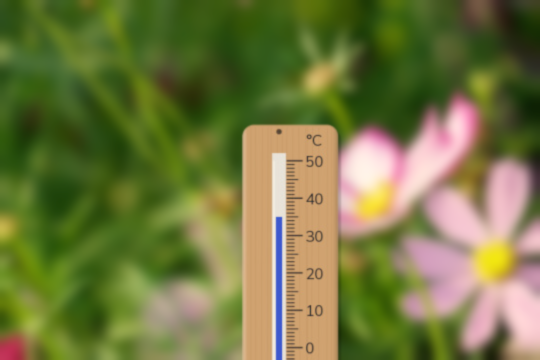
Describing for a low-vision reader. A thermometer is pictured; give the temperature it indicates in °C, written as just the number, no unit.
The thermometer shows 35
